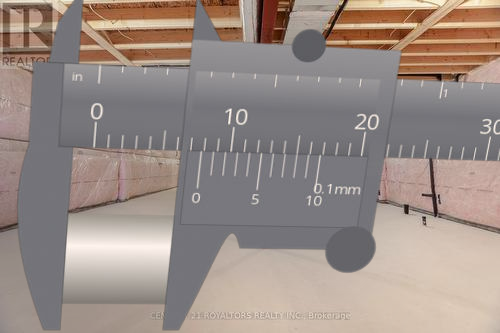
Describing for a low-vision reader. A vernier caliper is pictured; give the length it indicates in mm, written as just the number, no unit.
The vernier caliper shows 7.8
